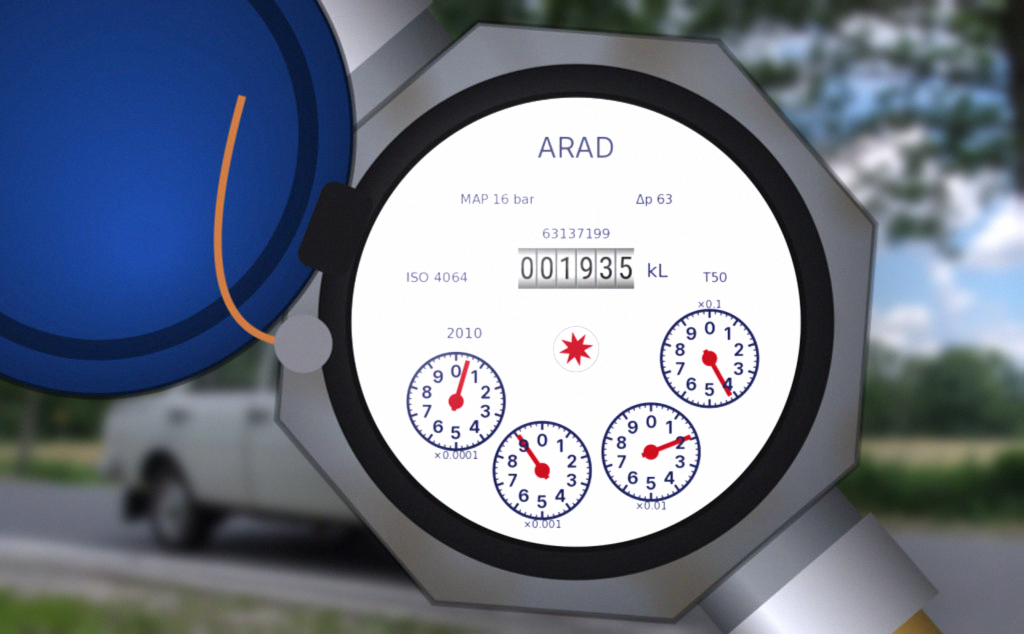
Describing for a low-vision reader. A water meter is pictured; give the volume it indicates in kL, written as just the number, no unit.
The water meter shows 1935.4190
